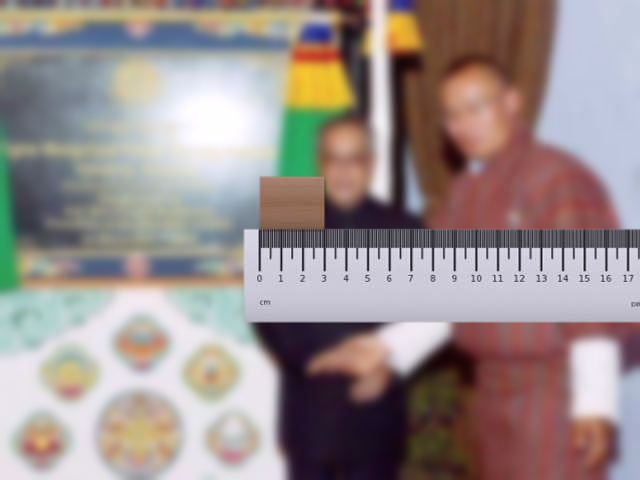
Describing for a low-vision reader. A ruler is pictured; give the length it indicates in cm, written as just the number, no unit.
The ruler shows 3
